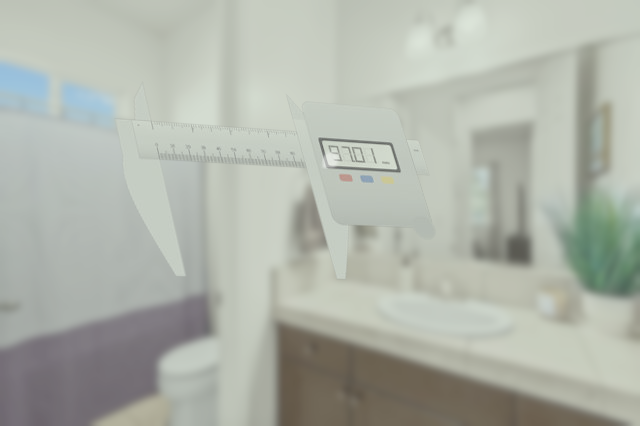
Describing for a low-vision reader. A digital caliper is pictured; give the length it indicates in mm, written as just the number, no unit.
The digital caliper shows 97.01
